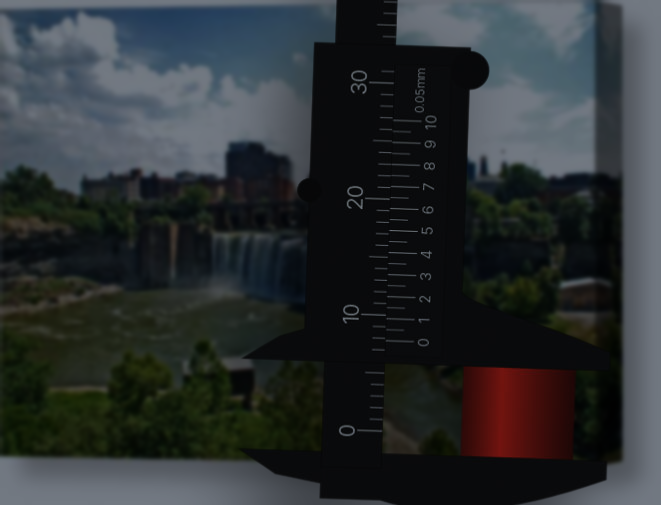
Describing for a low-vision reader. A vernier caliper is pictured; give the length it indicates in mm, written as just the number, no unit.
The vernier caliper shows 7.8
